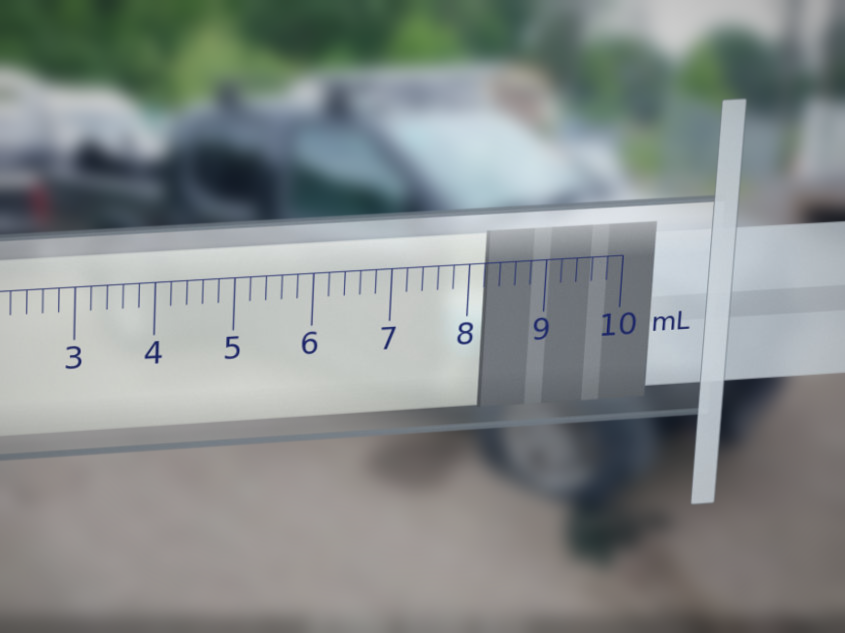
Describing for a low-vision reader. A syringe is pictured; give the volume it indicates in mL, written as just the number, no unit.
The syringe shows 8.2
